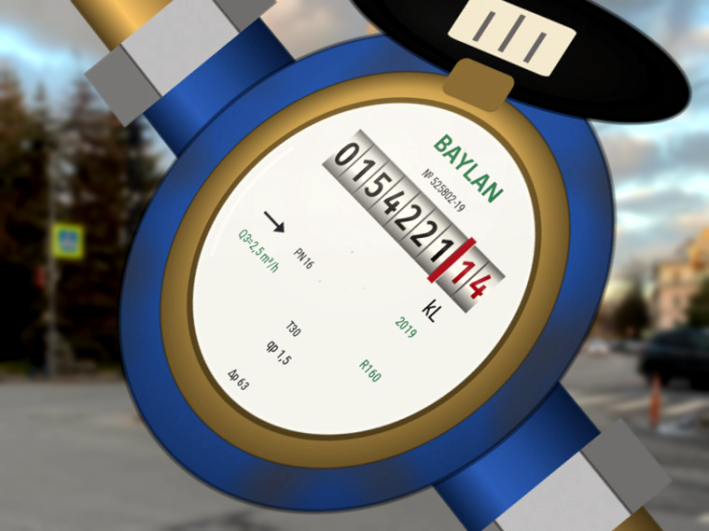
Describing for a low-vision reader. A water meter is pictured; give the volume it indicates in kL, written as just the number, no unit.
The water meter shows 154221.14
